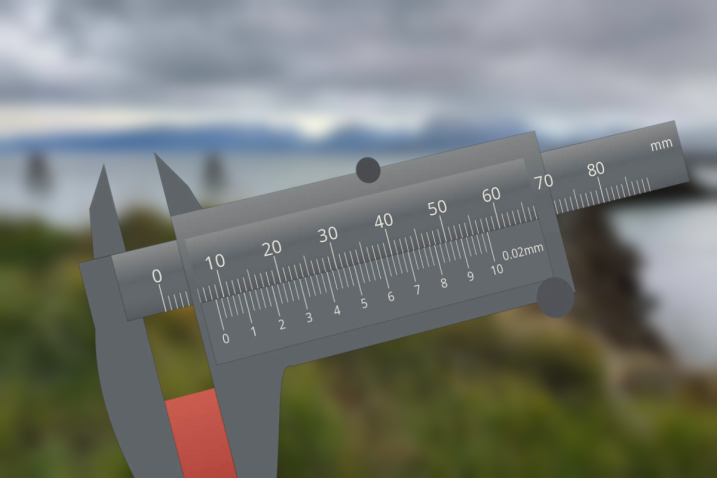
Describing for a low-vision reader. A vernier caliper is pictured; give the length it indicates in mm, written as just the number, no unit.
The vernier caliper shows 8.6
